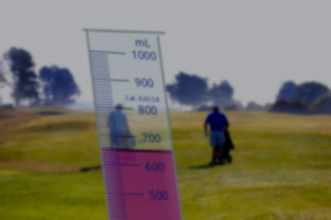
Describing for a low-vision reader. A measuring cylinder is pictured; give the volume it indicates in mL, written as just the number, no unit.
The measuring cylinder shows 650
